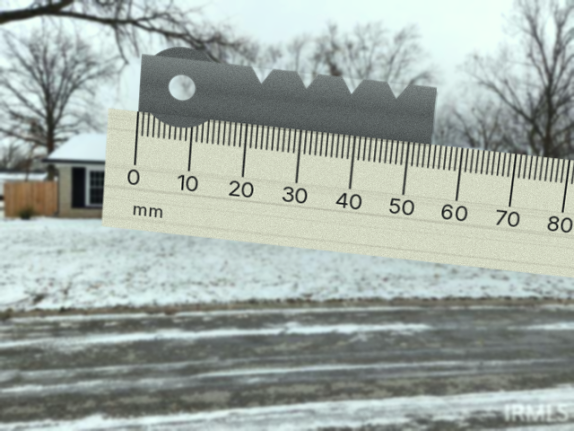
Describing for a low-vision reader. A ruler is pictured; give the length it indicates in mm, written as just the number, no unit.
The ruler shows 54
